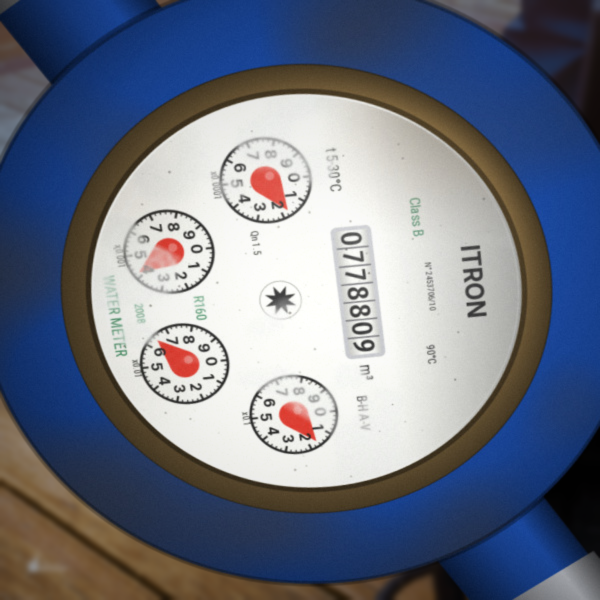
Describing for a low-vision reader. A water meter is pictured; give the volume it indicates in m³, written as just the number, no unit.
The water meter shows 778809.1641
